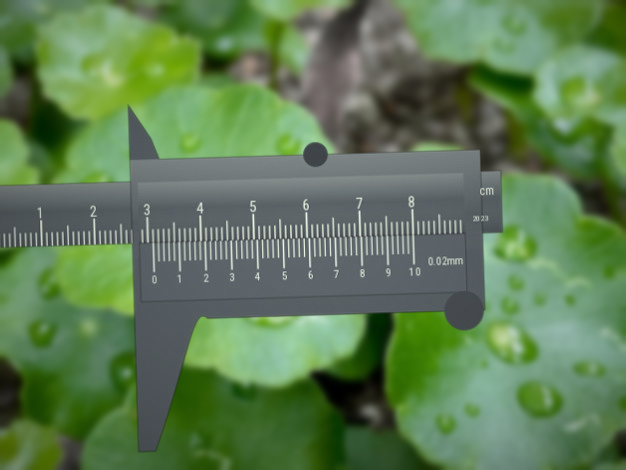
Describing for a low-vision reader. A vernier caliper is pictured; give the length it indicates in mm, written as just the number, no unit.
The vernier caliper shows 31.0
